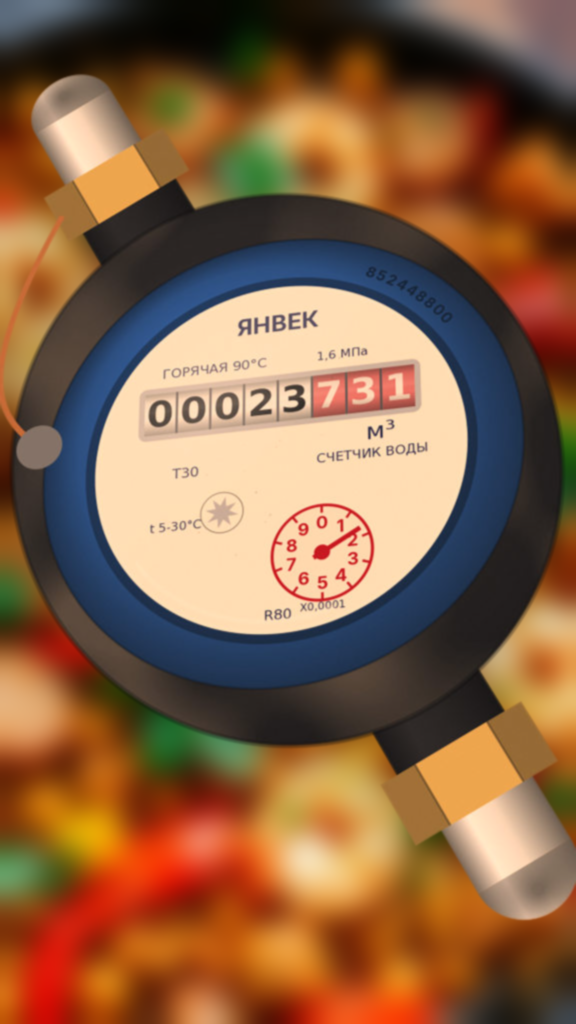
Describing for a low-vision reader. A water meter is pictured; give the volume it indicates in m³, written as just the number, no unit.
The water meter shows 23.7311
